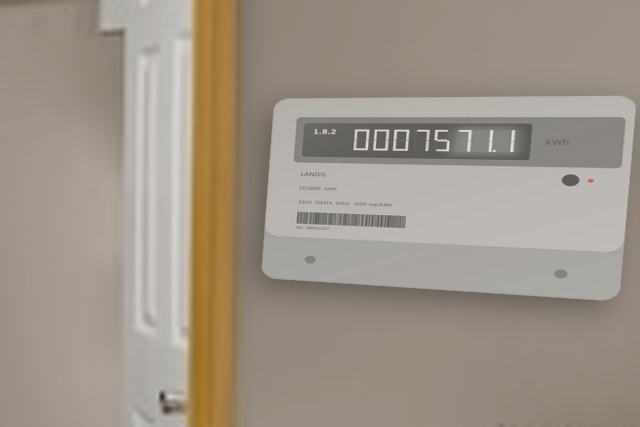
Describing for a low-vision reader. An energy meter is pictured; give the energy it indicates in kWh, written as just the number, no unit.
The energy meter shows 7571.1
